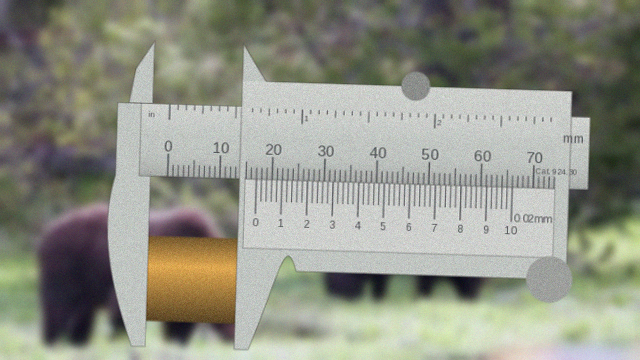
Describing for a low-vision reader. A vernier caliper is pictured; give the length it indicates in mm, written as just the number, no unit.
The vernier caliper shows 17.0
